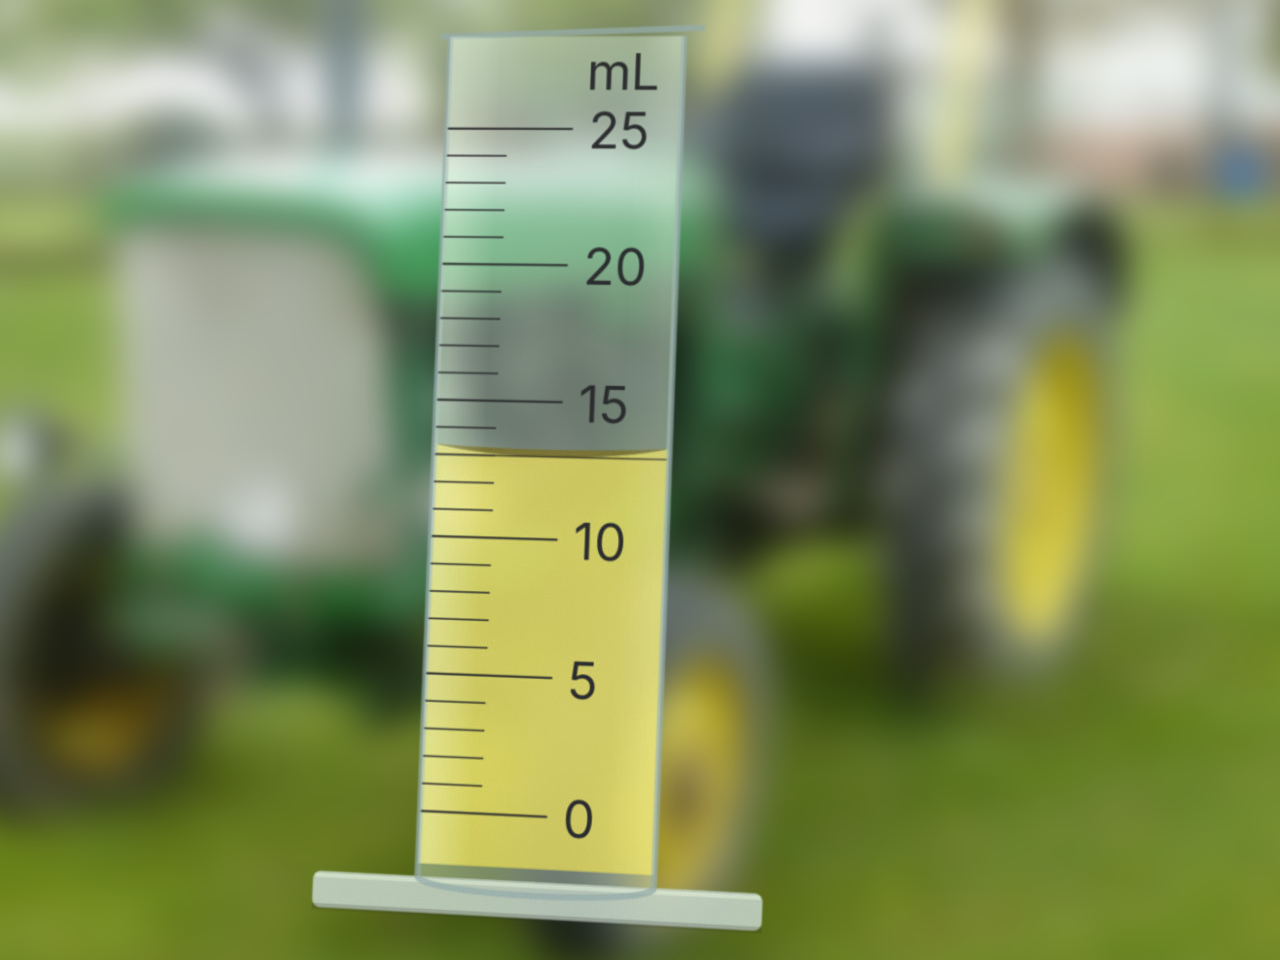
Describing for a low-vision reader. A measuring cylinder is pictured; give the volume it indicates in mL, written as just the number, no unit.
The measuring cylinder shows 13
